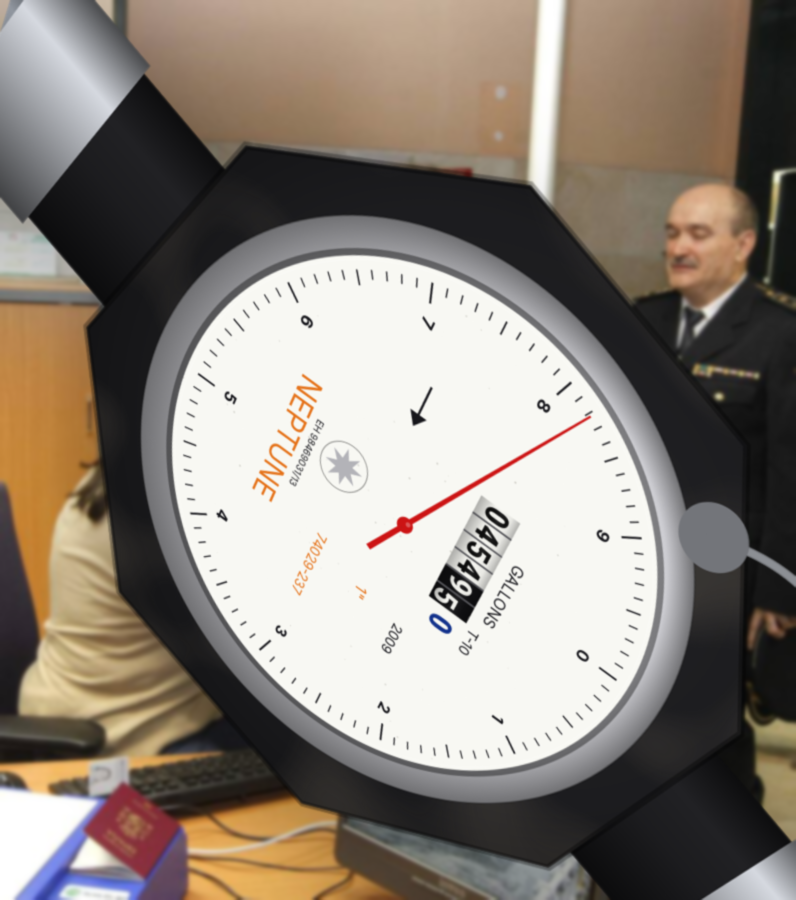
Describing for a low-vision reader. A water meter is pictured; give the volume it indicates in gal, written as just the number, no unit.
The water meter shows 454948.2
